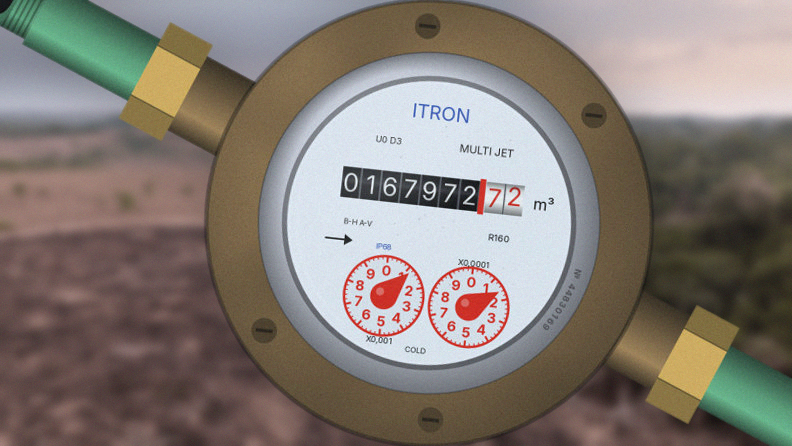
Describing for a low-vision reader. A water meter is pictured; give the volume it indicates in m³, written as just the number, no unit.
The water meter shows 167972.7211
